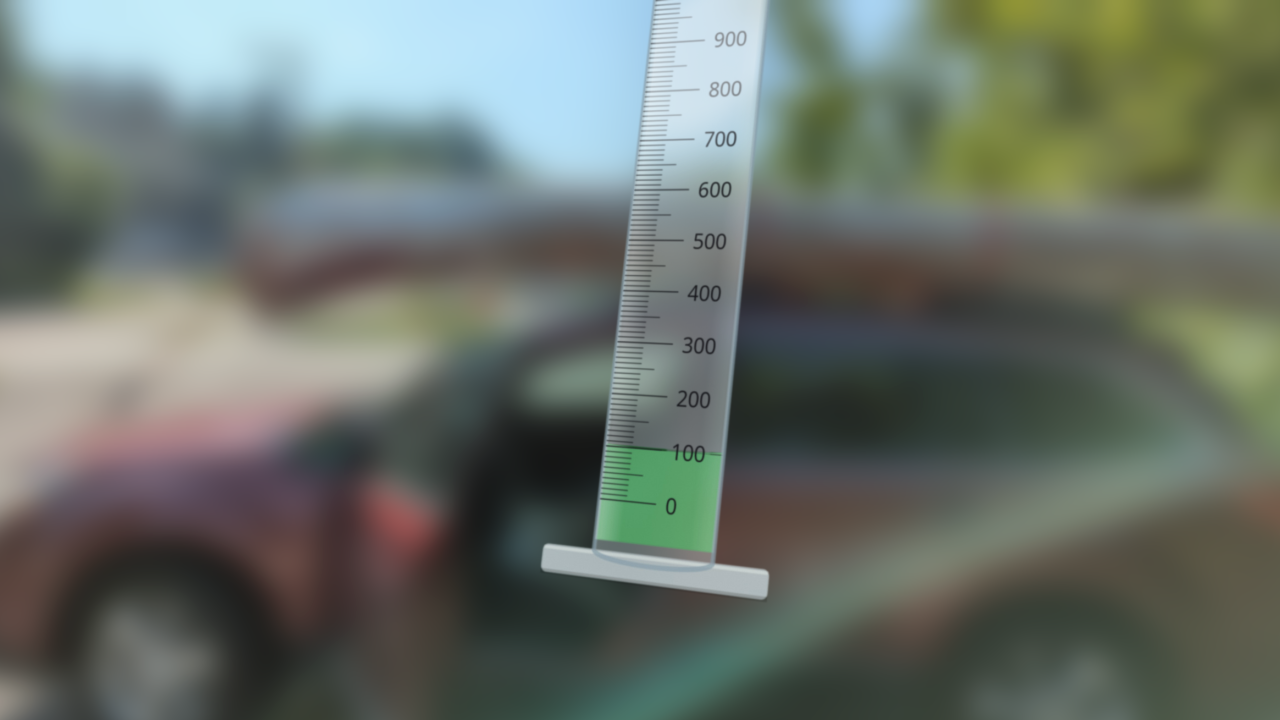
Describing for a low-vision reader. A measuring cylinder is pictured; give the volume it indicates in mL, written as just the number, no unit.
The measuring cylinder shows 100
